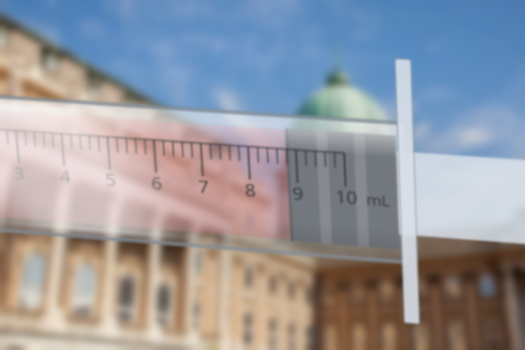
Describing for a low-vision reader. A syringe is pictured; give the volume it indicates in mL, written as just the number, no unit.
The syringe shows 8.8
